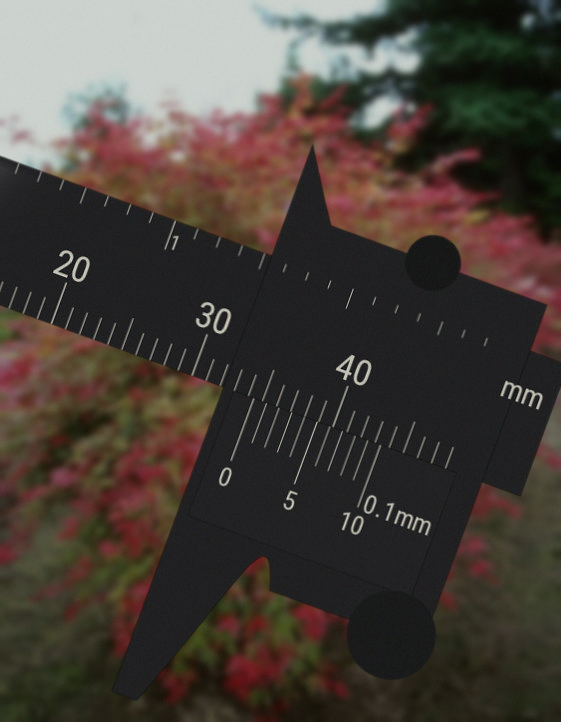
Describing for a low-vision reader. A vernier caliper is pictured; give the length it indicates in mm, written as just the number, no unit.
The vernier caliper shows 34.4
